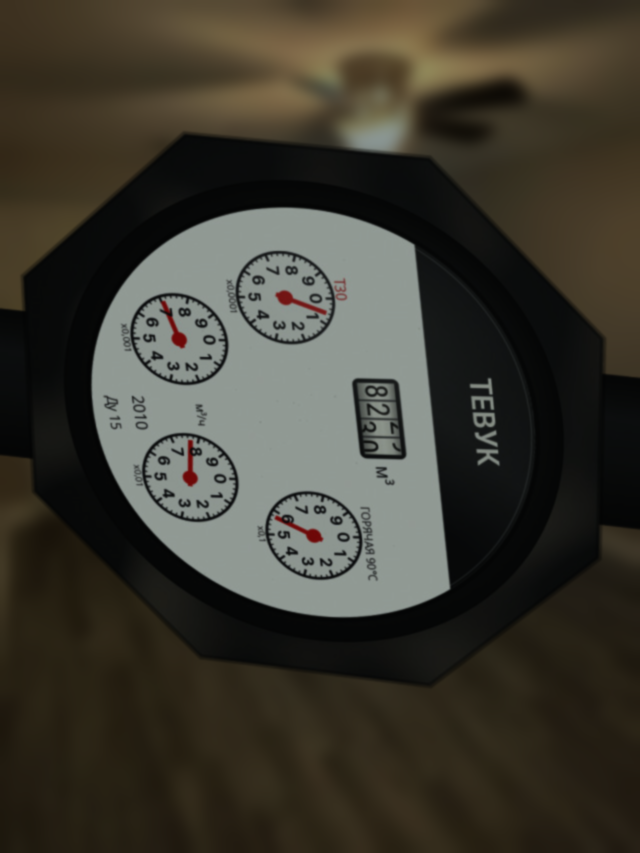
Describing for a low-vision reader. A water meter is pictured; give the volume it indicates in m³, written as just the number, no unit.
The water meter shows 8229.5770
